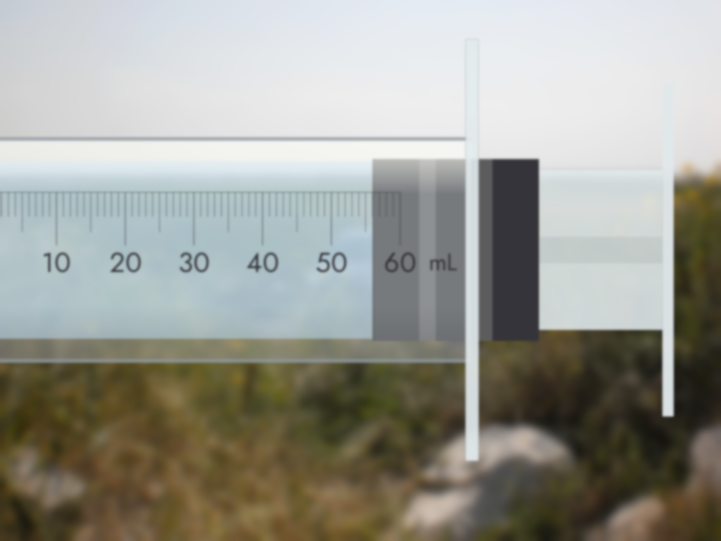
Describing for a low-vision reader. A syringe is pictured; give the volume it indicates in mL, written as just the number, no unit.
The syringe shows 56
